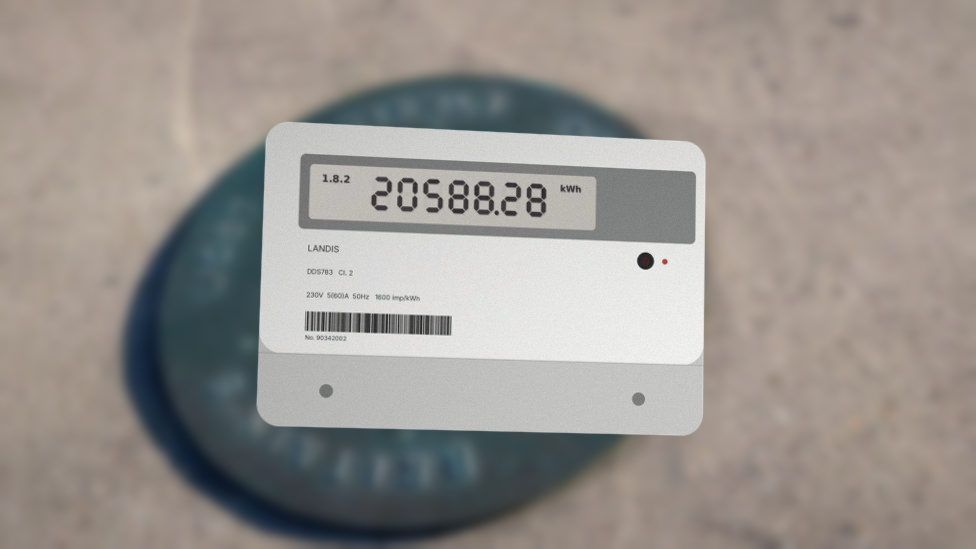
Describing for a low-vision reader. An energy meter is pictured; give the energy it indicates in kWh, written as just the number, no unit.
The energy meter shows 20588.28
